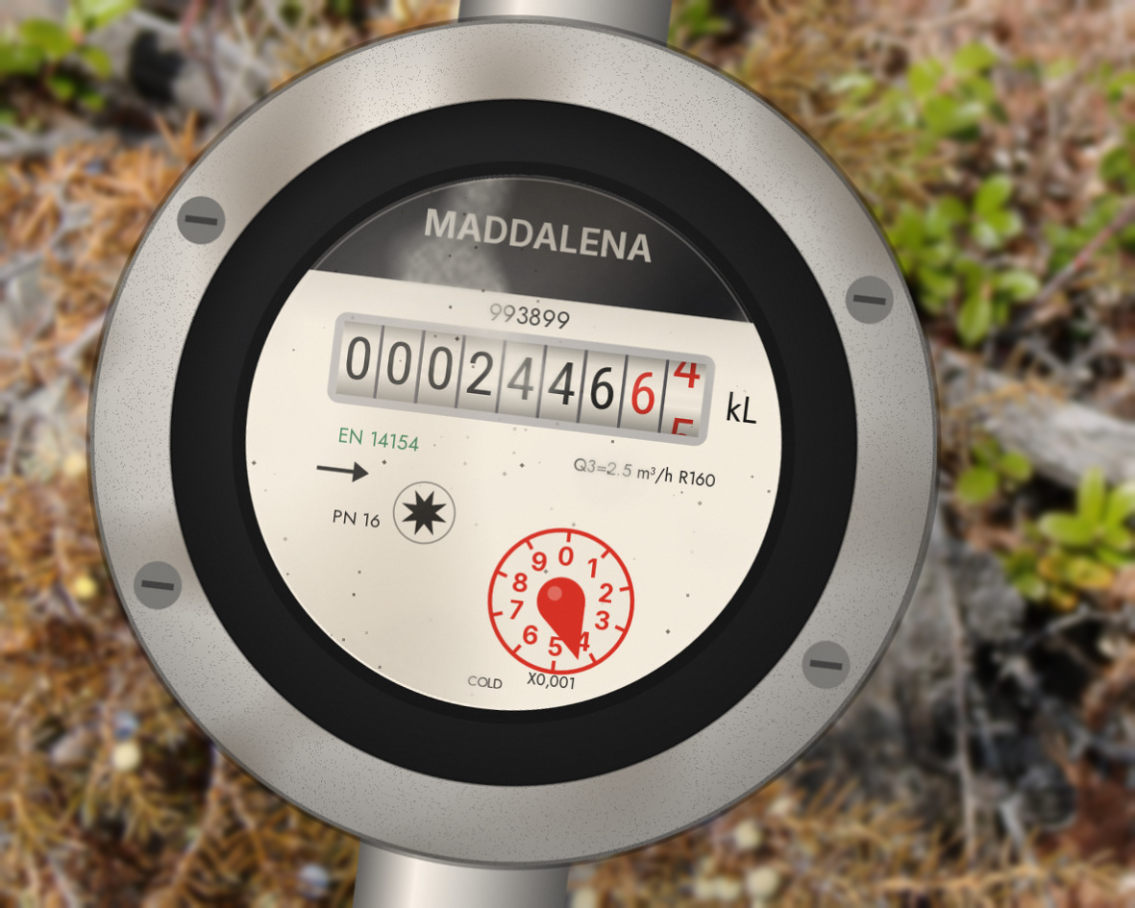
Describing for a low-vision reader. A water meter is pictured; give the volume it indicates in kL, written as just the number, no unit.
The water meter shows 2446.644
